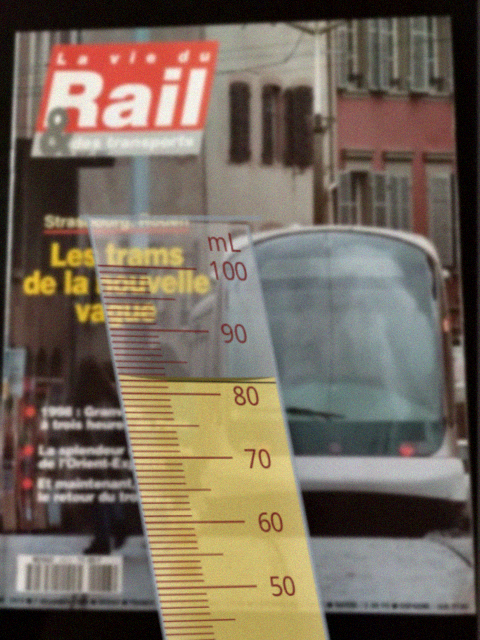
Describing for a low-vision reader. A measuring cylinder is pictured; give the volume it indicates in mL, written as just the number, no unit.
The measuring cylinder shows 82
